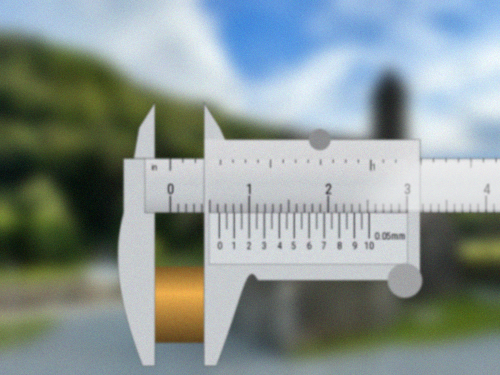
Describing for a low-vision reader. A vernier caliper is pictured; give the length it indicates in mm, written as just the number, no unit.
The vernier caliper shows 6.2
